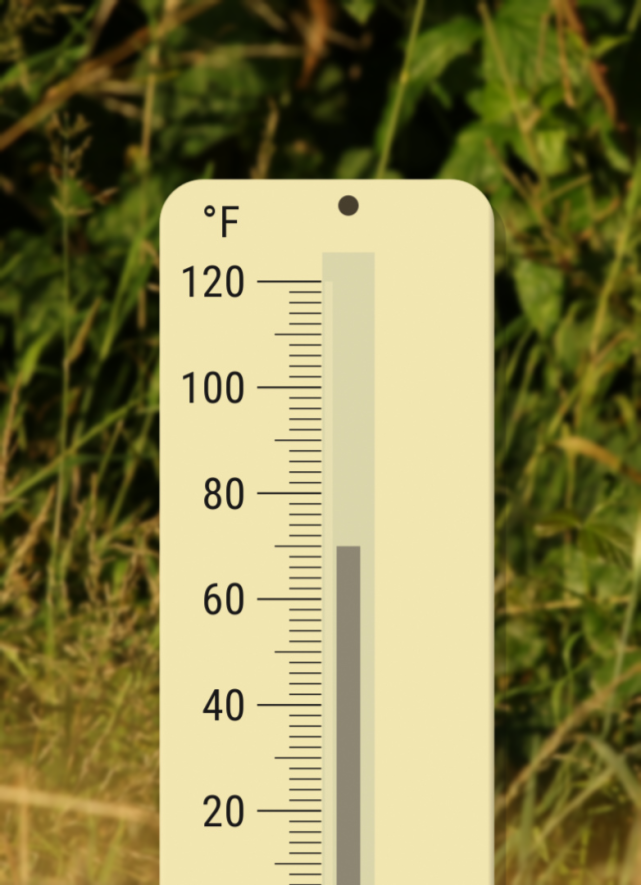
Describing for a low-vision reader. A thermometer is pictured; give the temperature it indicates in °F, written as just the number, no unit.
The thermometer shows 70
